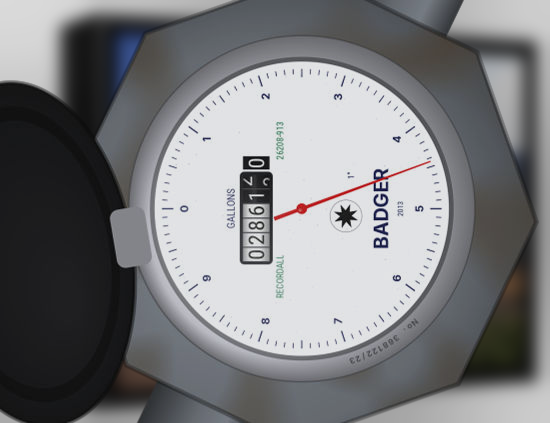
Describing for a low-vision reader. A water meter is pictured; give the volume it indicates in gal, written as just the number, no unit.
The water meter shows 286124.4
